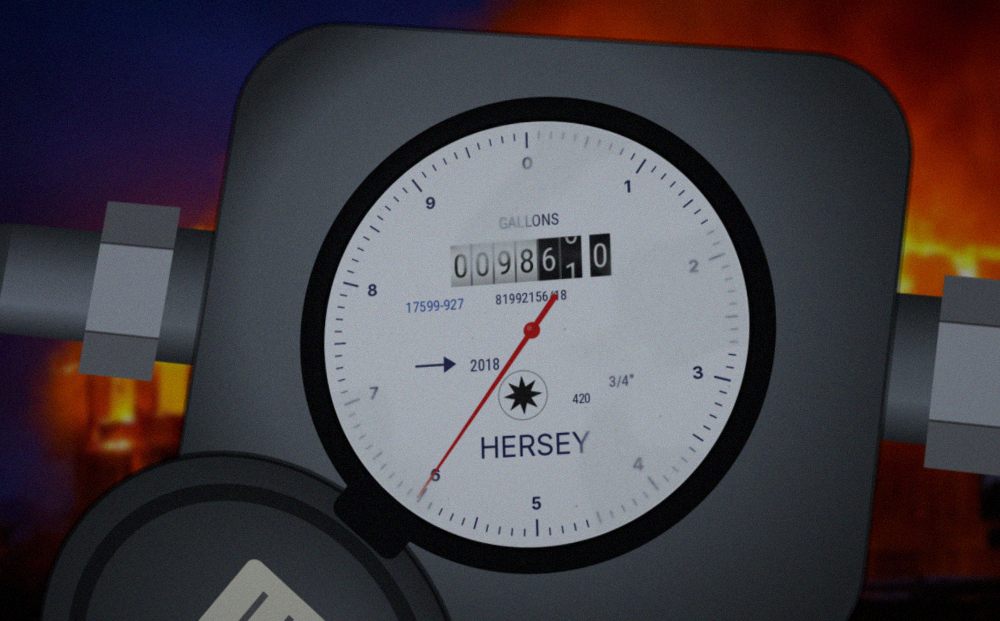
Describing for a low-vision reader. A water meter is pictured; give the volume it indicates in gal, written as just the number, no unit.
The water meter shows 98606.0
